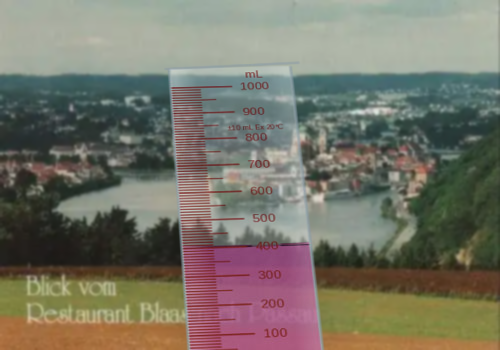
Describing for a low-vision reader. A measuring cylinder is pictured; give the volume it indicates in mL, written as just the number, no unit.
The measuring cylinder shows 400
